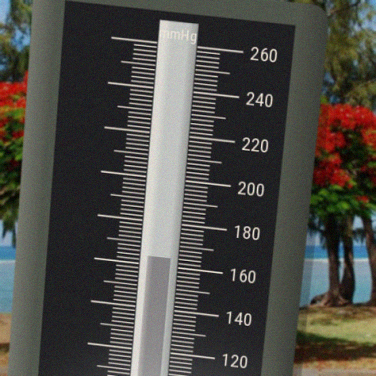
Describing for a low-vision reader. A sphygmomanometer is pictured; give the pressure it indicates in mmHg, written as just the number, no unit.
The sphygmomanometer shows 164
